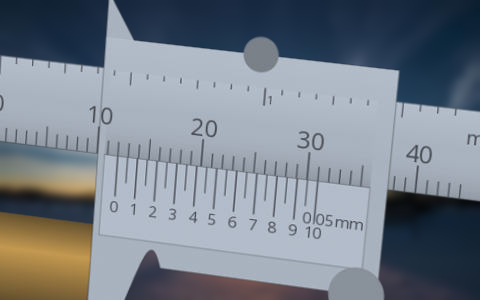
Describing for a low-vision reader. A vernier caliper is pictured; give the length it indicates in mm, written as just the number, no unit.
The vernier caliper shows 12.0
